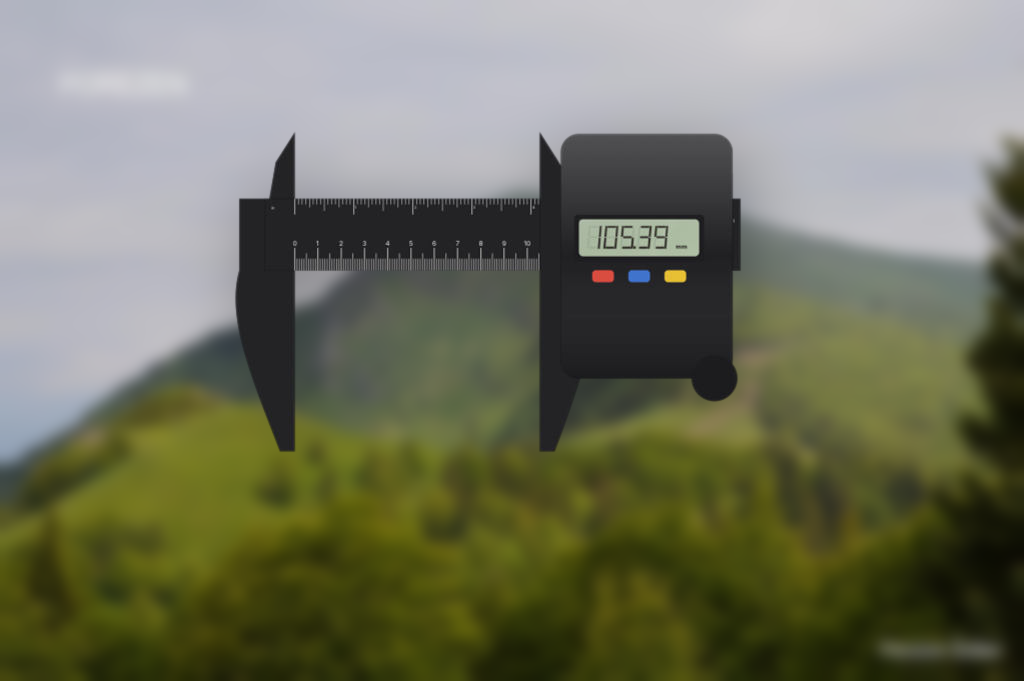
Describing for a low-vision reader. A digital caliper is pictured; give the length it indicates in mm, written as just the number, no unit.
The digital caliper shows 105.39
